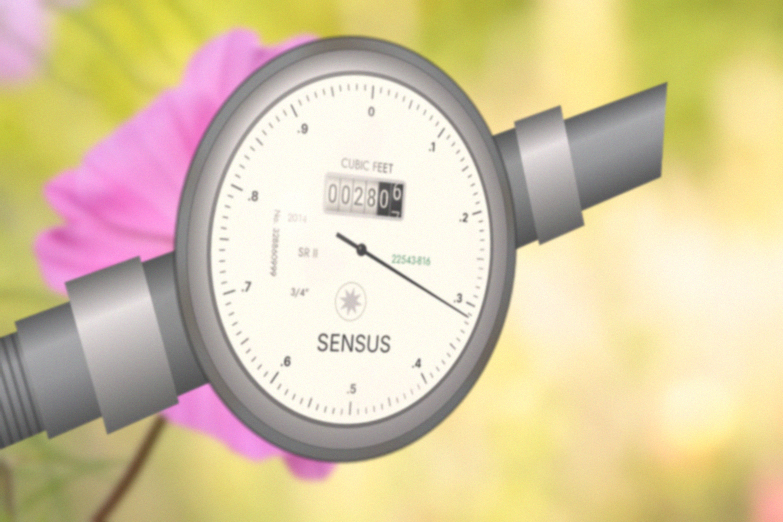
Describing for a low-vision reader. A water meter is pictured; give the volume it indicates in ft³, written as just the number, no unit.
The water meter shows 2806.31
